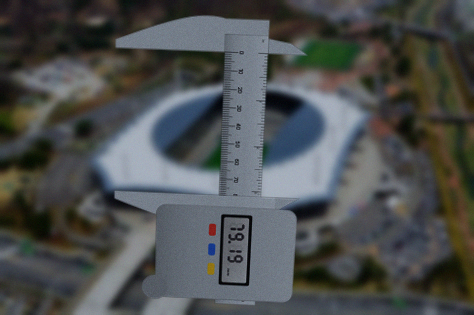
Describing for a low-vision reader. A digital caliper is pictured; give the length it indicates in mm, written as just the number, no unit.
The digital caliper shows 79.19
